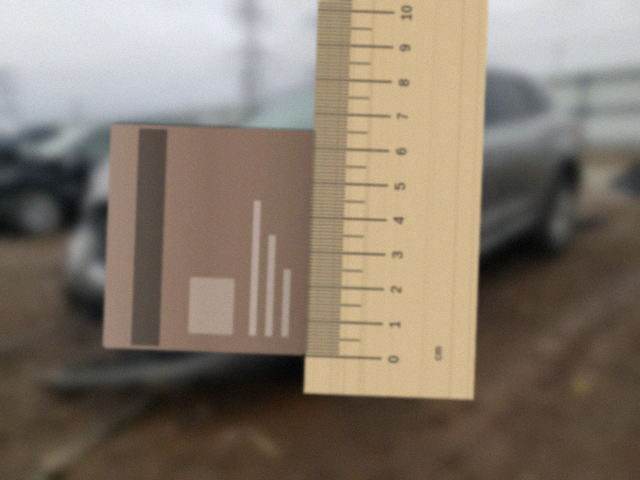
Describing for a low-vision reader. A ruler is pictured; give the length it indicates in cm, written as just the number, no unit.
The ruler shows 6.5
